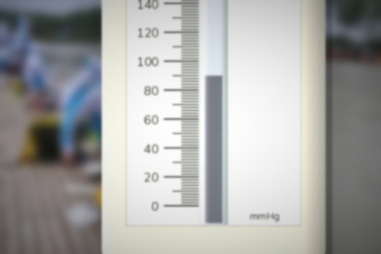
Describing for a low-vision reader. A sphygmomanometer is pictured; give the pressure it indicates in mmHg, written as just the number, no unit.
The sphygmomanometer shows 90
